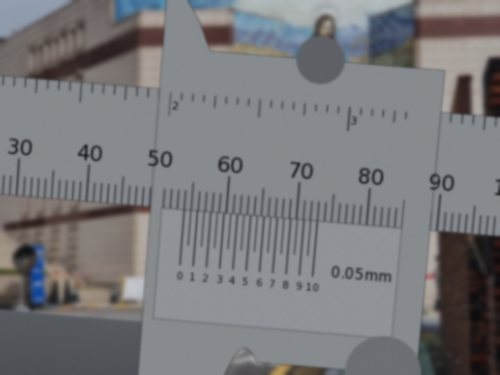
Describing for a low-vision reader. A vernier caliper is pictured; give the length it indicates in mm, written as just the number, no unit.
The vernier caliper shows 54.0
